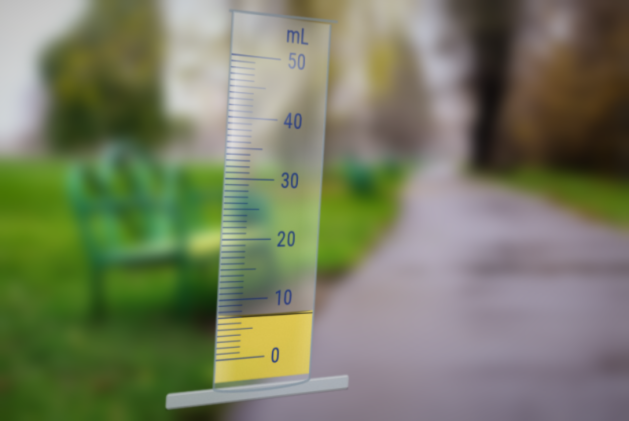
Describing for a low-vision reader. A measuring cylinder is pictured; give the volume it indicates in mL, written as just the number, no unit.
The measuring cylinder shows 7
